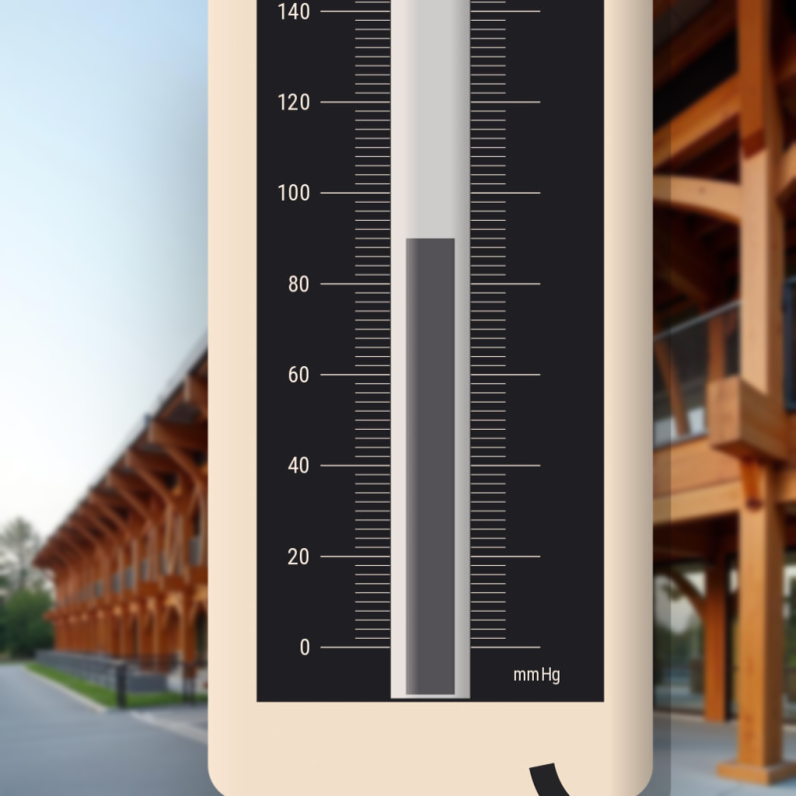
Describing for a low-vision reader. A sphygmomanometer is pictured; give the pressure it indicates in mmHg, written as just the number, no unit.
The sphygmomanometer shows 90
